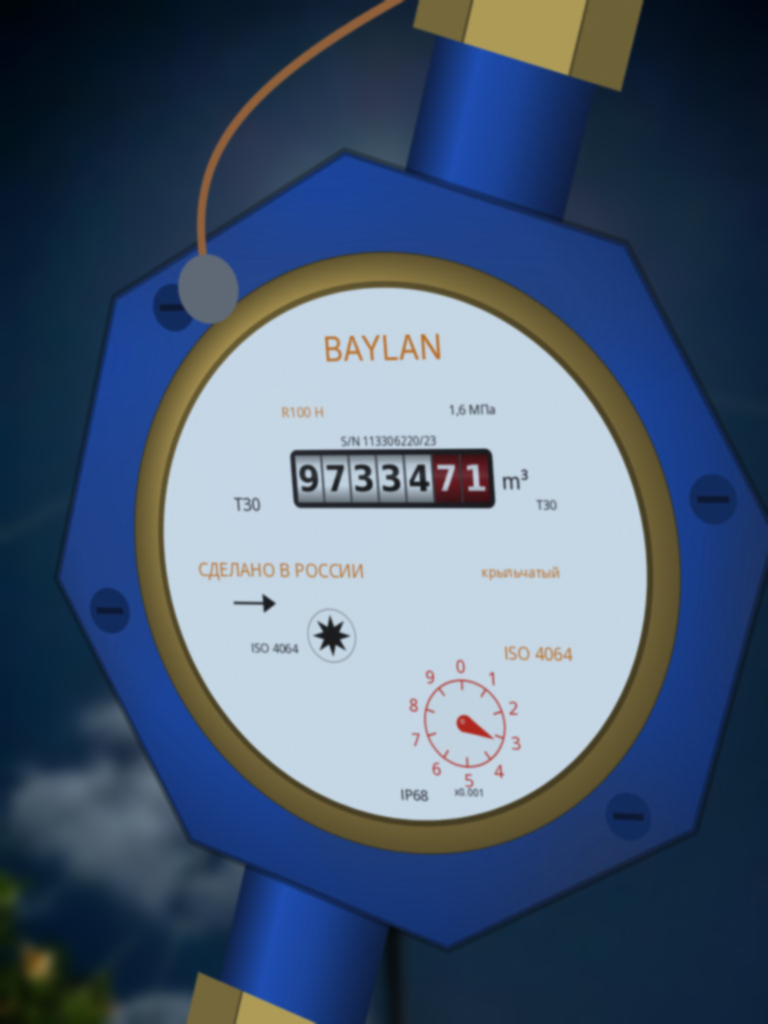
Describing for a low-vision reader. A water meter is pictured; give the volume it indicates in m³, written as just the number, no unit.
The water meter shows 97334.713
